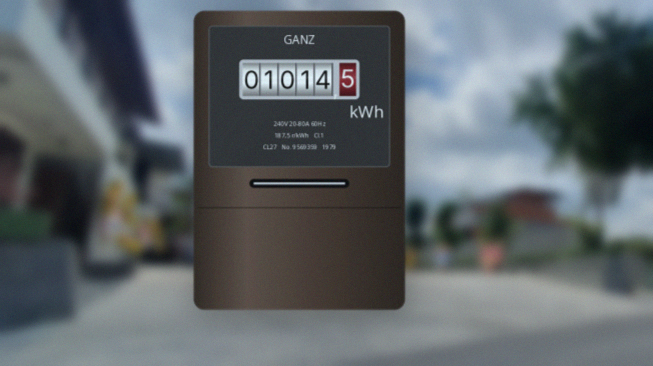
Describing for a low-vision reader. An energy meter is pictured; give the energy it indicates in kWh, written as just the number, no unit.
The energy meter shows 1014.5
